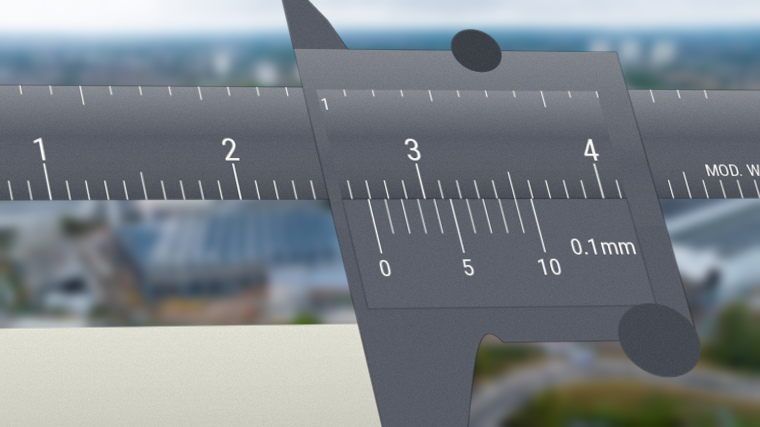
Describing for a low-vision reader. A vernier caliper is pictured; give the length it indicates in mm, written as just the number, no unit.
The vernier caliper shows 26.9
